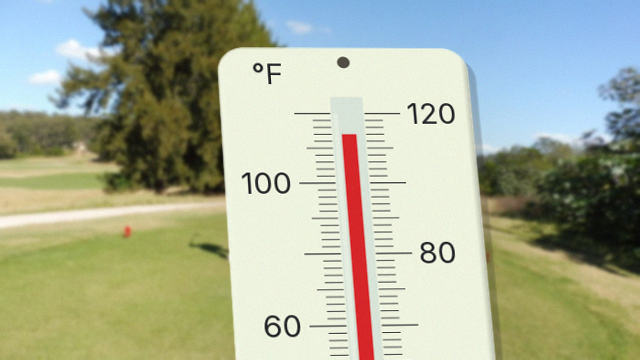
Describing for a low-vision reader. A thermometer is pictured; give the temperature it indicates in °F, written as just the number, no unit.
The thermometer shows 114
